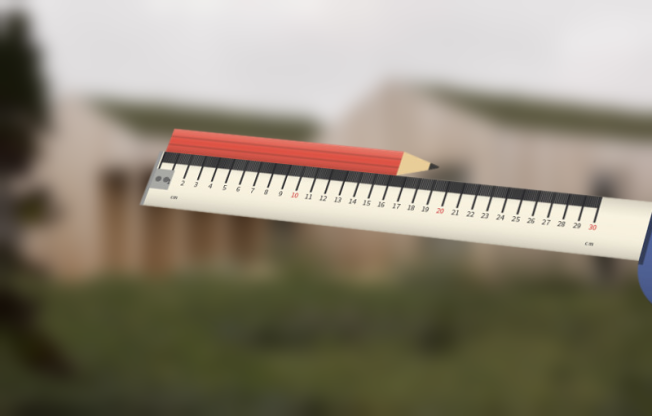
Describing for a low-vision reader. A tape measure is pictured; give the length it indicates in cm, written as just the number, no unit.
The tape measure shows 19
